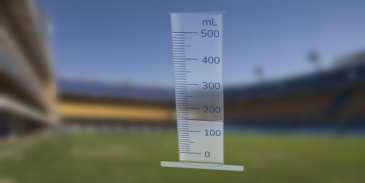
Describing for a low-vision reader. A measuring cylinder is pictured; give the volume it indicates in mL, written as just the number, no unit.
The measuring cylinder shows 150
